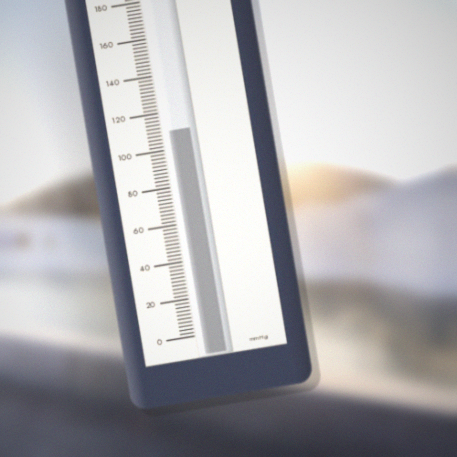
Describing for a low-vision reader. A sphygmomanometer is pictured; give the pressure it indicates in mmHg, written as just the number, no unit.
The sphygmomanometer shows 110
